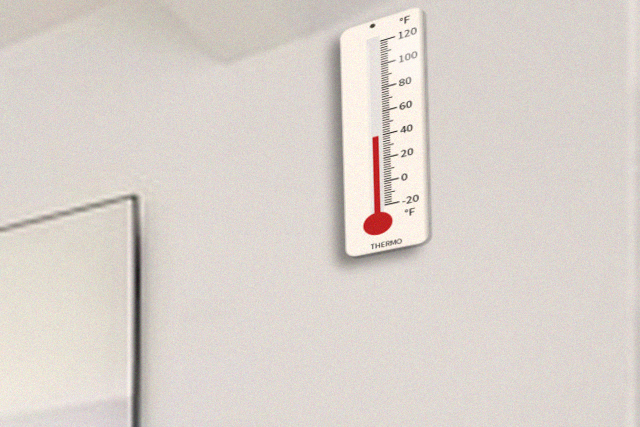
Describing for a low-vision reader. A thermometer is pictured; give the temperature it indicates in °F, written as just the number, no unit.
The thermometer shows 40
